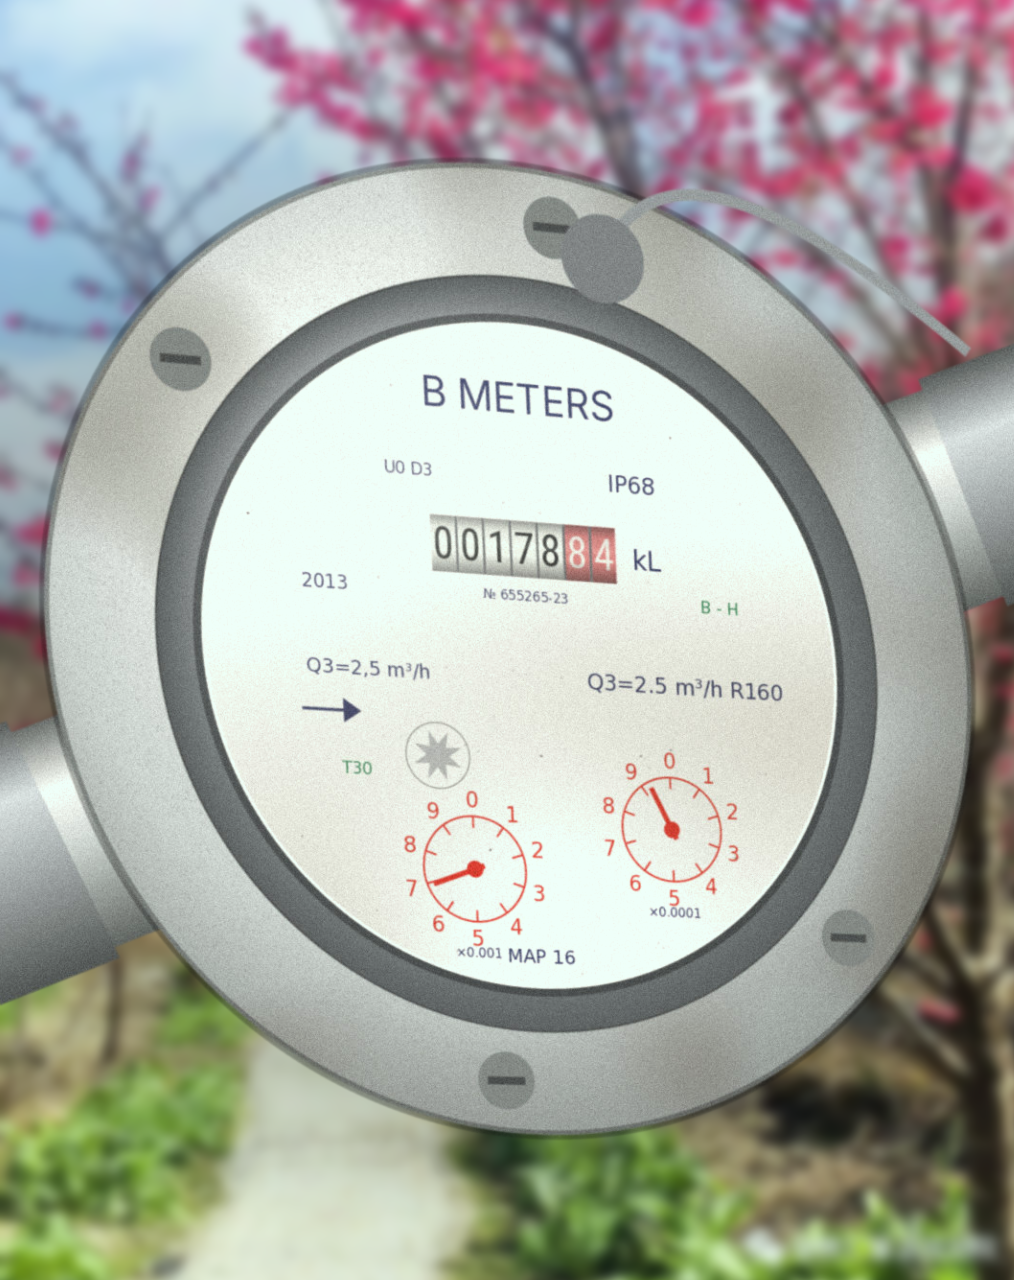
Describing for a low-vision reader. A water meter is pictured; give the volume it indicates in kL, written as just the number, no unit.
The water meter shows 178.8469
